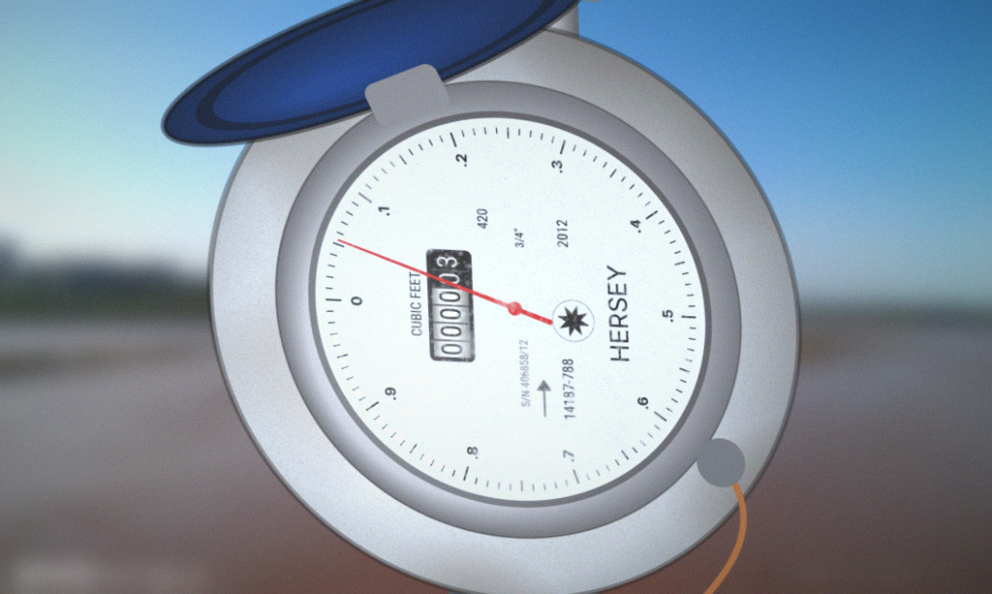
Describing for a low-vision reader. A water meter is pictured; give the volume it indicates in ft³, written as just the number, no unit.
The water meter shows 3.05
